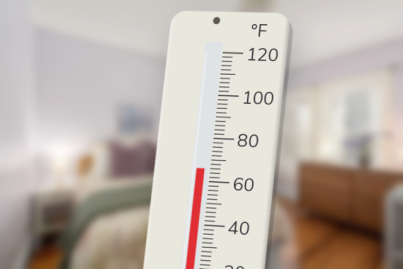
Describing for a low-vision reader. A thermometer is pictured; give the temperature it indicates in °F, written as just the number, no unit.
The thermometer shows 66
